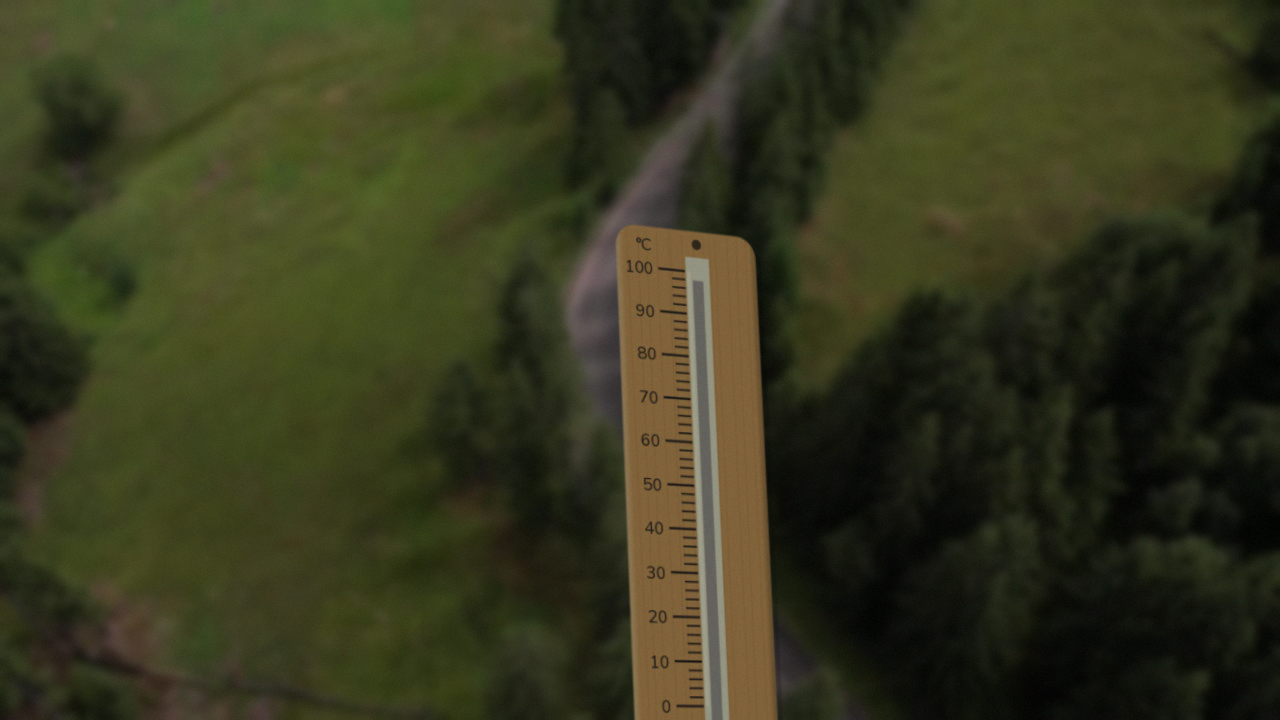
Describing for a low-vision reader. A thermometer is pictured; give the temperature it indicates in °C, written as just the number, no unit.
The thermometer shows 98
